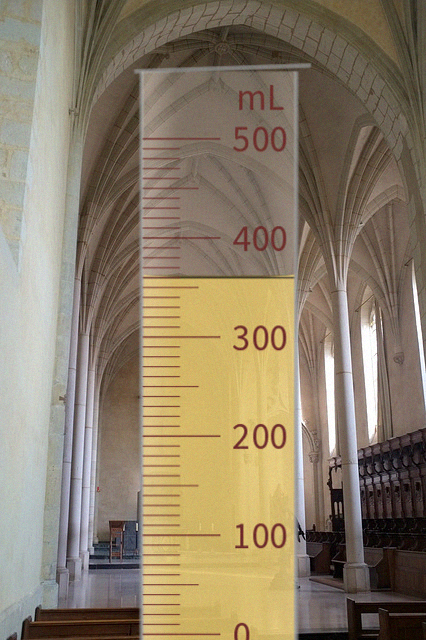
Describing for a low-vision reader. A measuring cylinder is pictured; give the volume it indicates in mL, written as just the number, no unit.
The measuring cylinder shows 360
